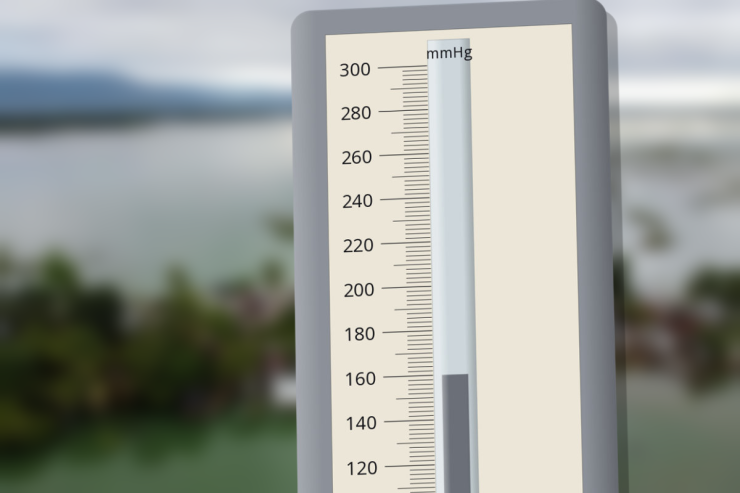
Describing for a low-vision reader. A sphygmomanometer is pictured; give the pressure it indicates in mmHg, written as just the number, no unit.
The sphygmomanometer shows 160
